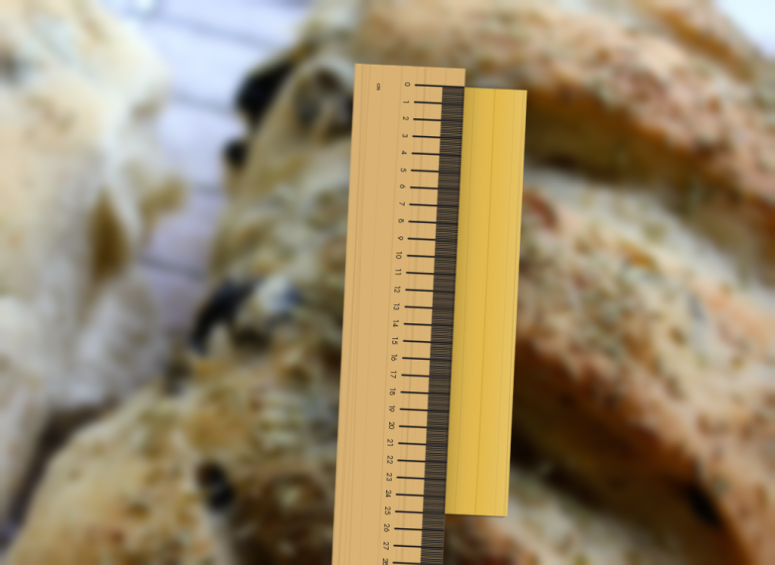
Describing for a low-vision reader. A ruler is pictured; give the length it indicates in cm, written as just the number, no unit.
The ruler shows 25
